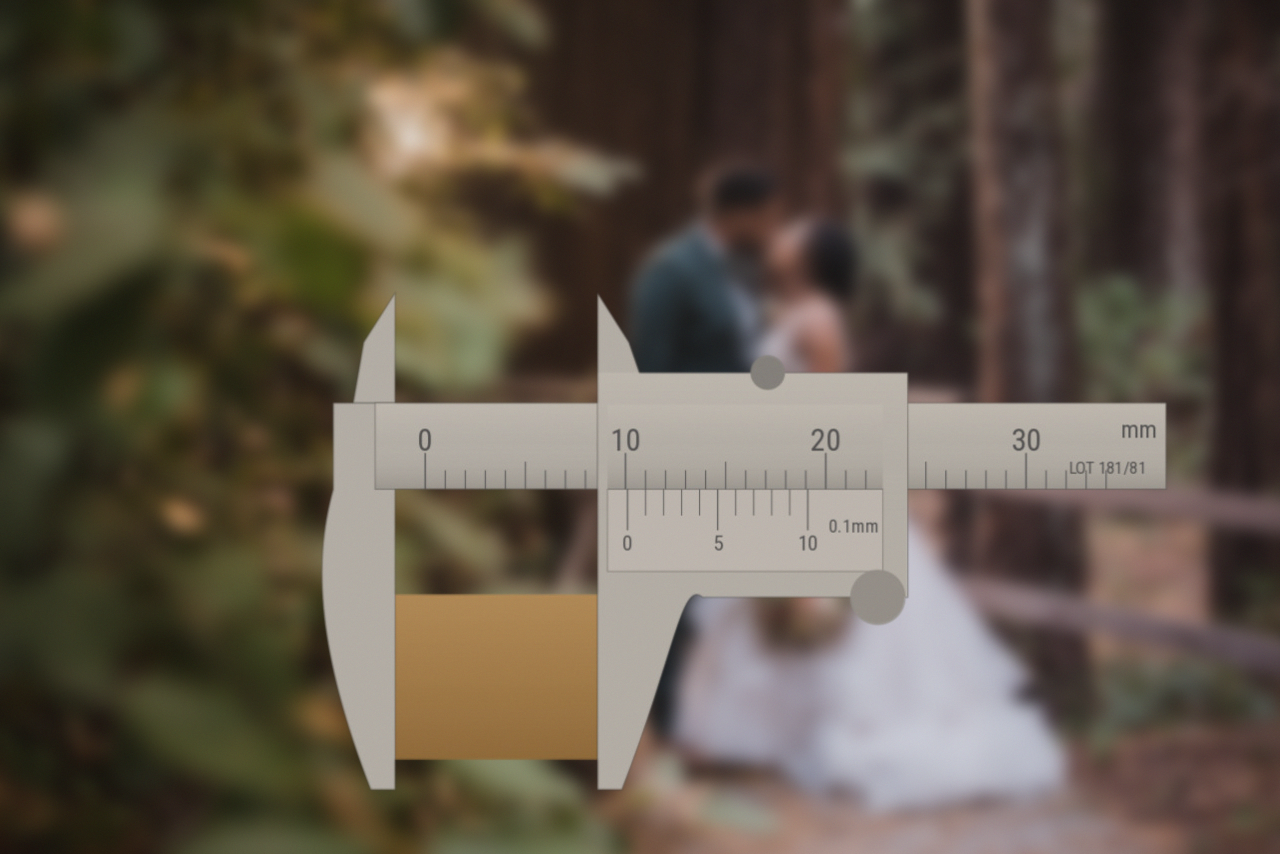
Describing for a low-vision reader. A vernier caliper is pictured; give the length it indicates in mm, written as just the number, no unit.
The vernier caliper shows 10.1
